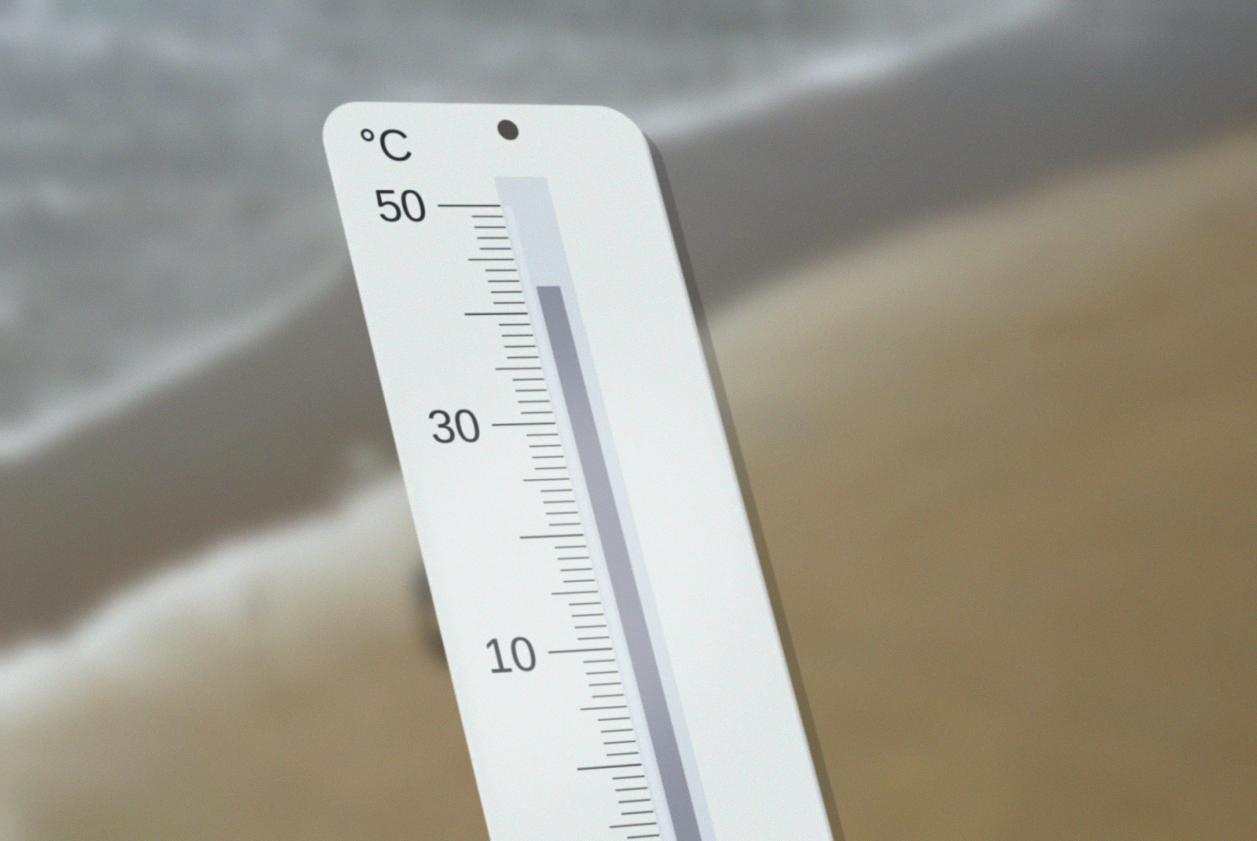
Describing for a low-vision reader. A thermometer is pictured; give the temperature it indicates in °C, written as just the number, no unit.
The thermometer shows 42.5
